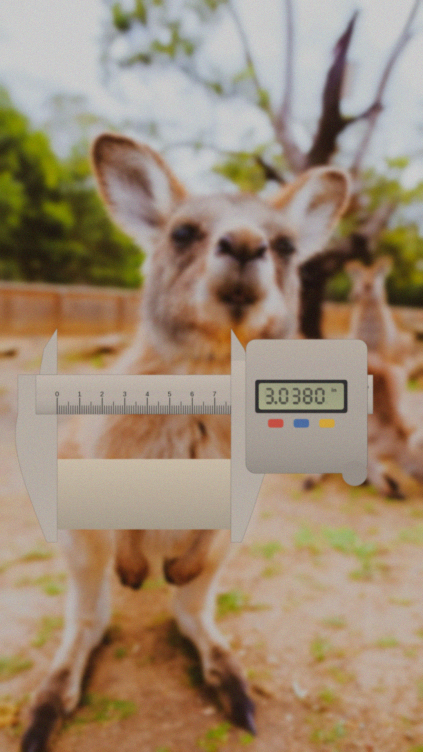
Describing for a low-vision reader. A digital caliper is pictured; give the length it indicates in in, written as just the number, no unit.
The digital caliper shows 3.0380
